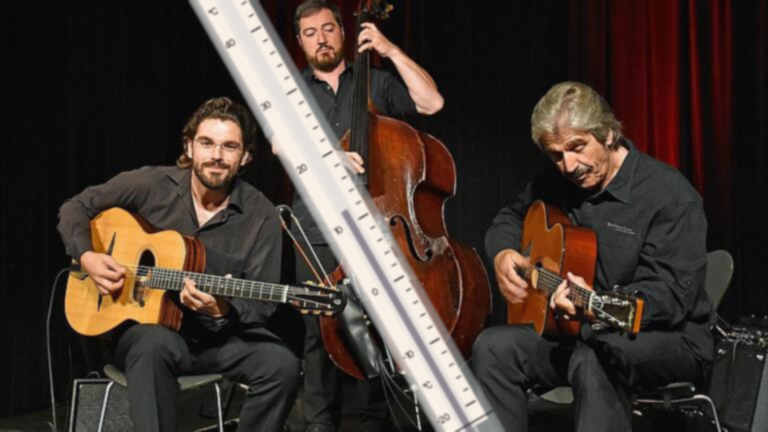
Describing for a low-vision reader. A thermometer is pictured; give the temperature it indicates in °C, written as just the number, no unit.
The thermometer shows 12
